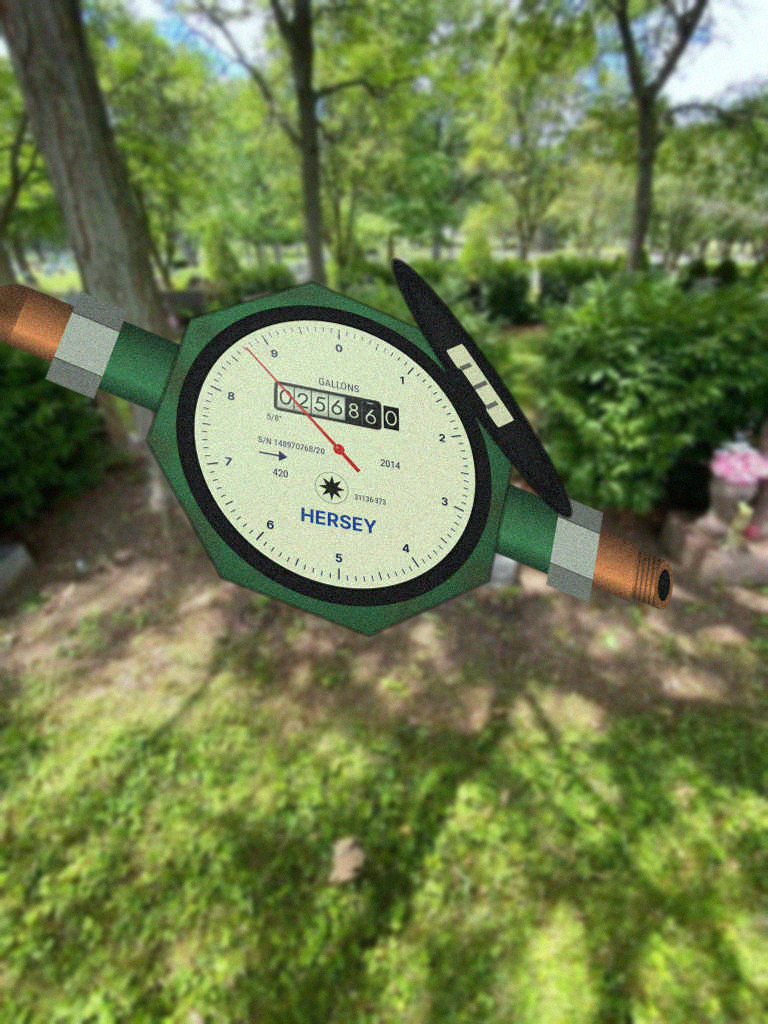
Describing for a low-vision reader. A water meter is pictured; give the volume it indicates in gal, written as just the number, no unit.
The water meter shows 256858.7
